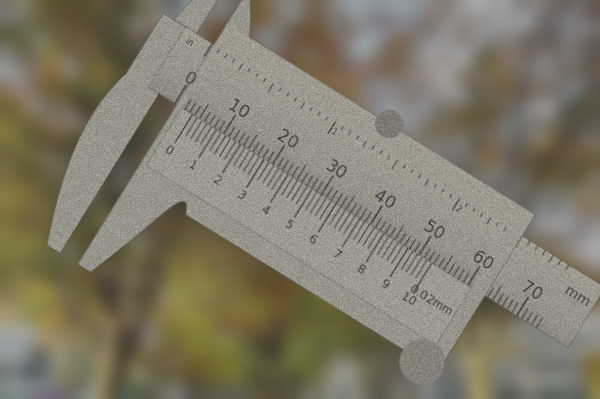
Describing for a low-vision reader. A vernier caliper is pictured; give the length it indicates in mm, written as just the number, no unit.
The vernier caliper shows 3.6
